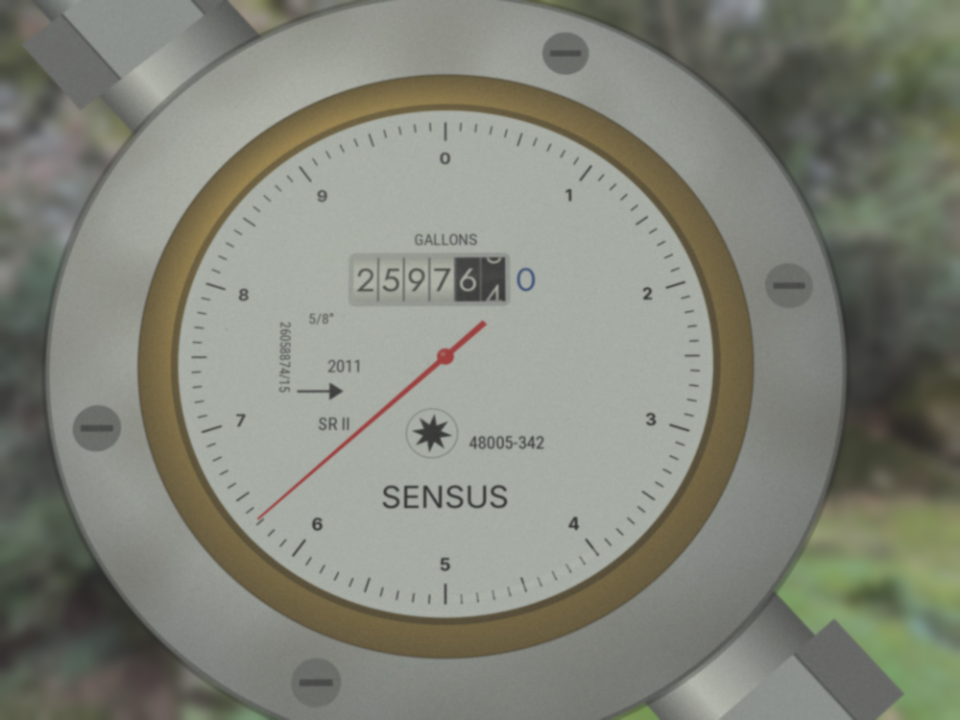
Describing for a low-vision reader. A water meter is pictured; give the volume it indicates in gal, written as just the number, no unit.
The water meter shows 2597636.3
